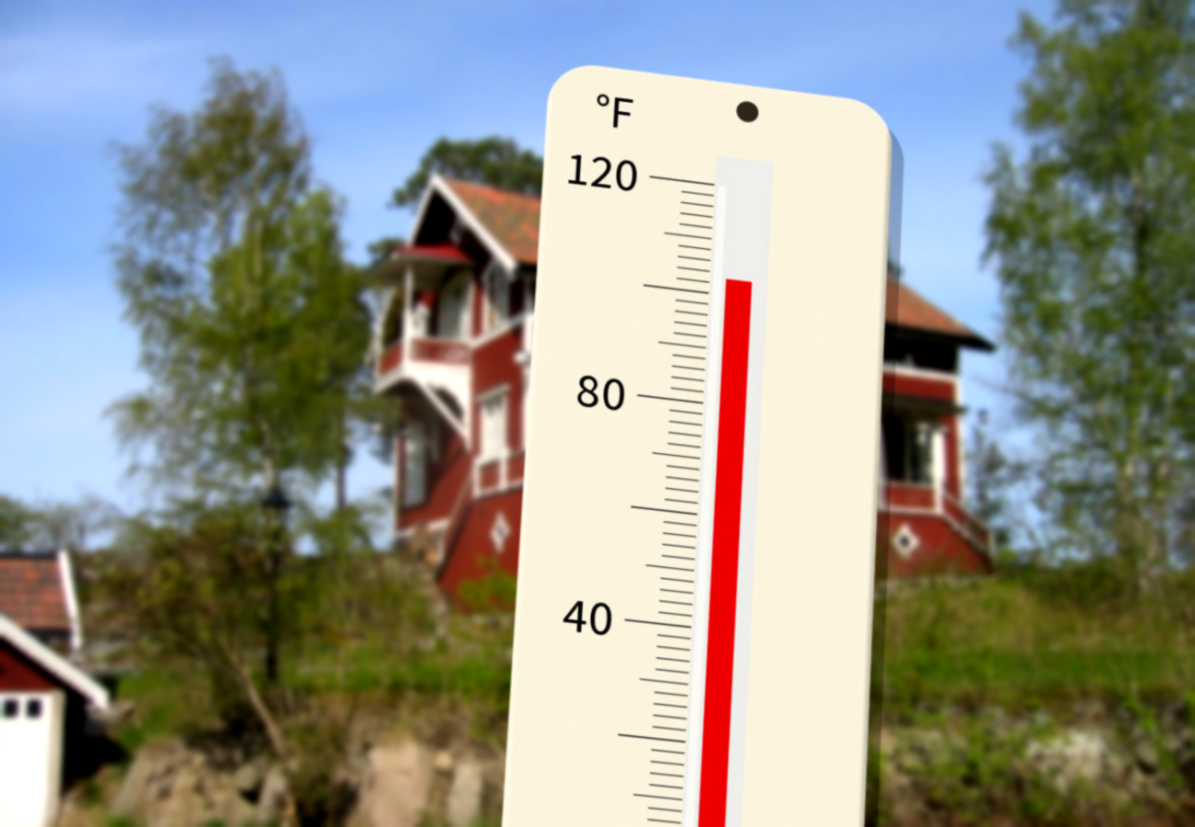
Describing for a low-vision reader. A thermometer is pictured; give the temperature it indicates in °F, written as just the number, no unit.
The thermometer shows 103
